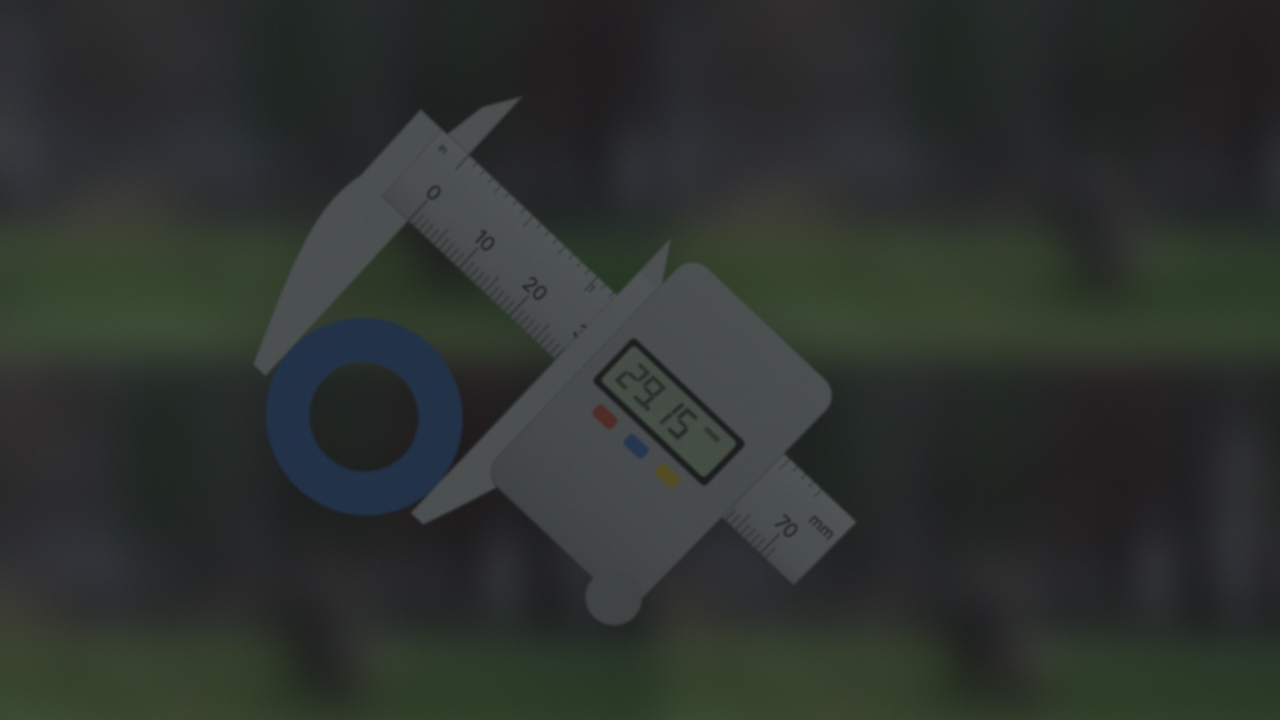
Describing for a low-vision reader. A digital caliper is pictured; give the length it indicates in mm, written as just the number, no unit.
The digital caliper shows 29.15
